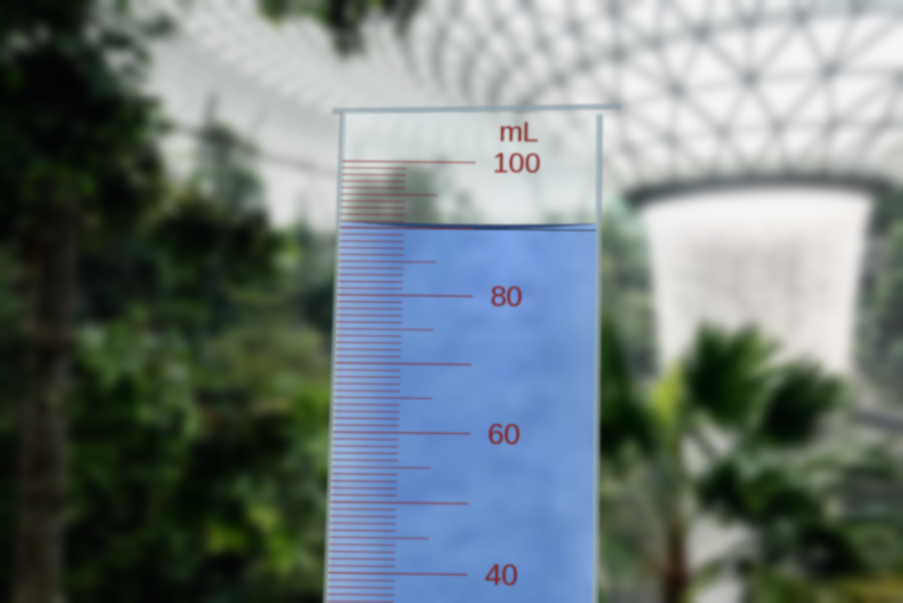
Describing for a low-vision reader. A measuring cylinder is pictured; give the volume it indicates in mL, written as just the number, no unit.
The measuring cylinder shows 90
